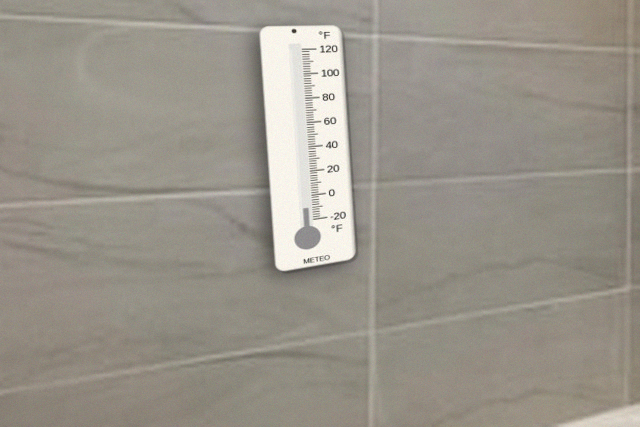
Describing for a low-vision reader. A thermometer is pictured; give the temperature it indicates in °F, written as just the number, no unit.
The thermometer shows -10
